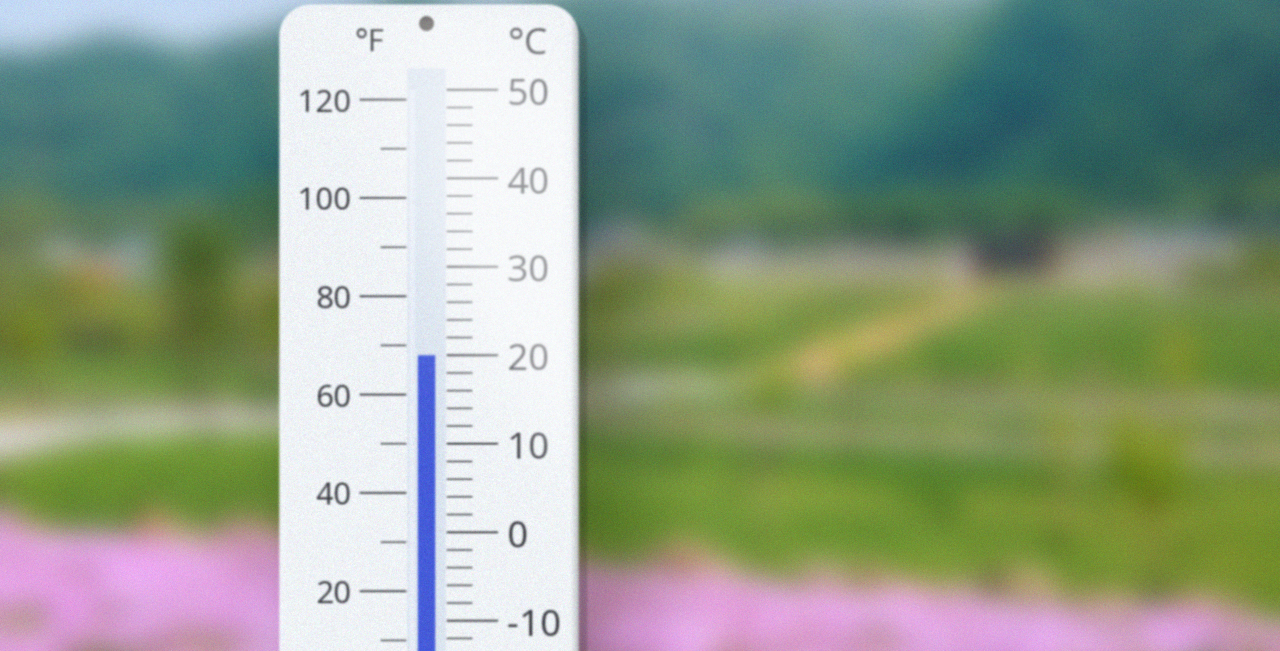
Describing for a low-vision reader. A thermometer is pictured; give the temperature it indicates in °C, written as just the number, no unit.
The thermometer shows 20
